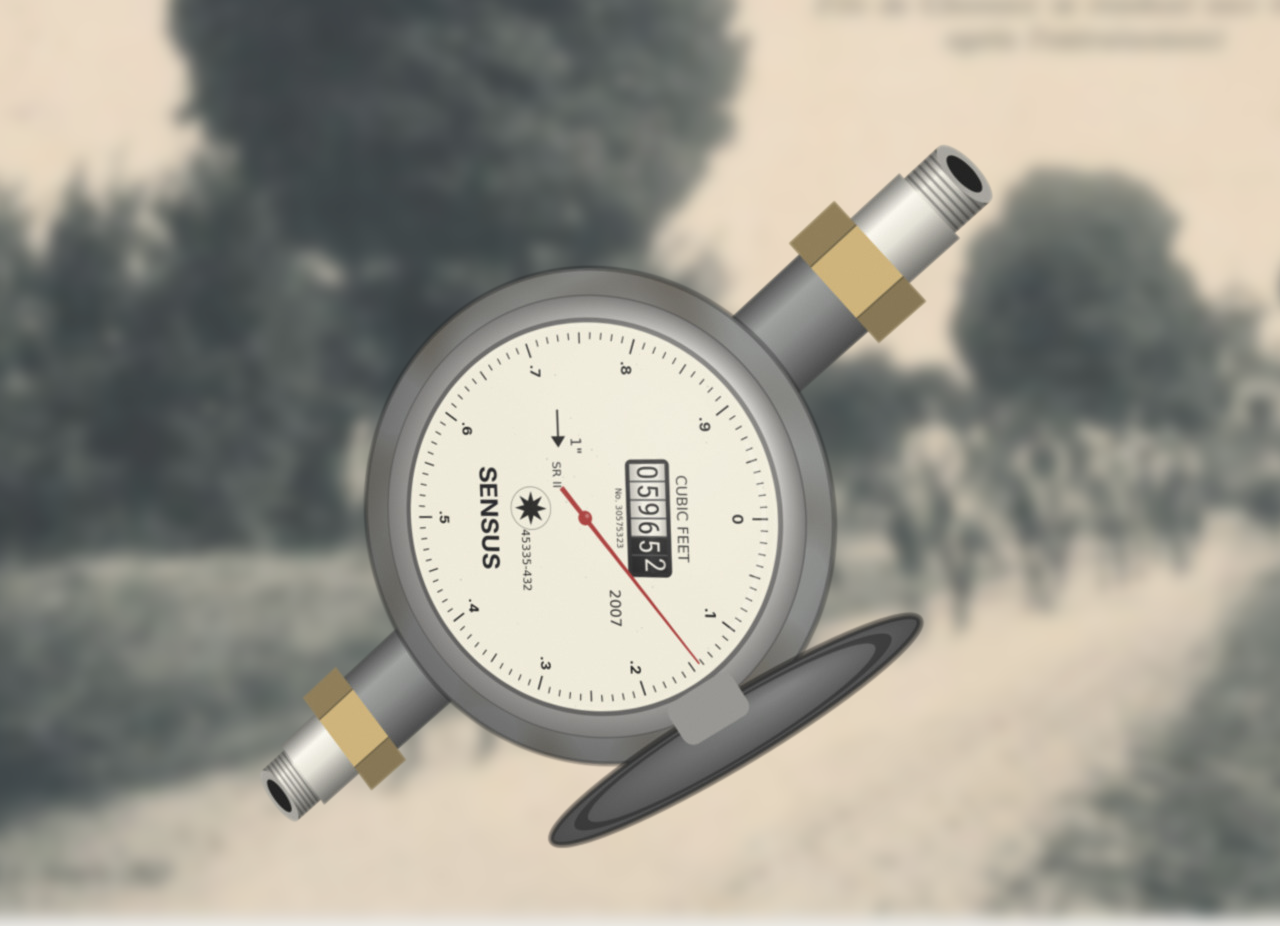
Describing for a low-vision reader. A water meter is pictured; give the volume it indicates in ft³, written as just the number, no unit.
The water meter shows 59652.14
